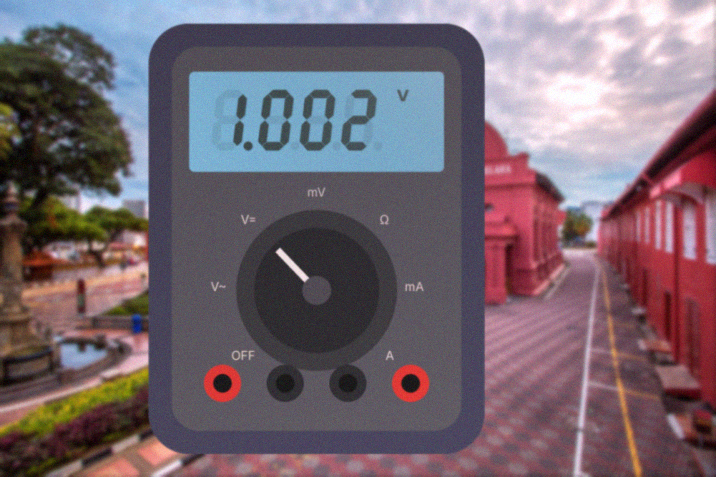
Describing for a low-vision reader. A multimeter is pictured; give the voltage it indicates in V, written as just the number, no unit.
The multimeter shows 1.002
